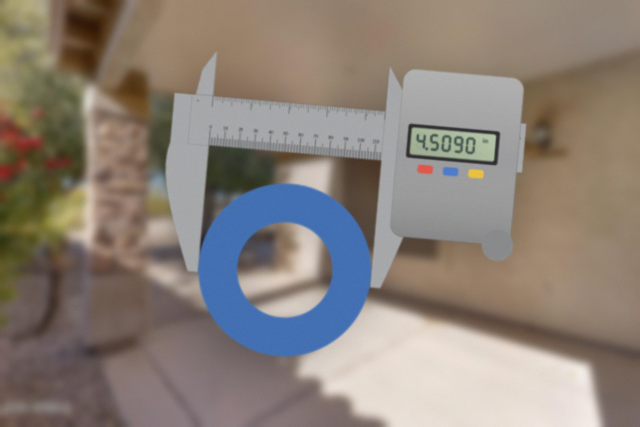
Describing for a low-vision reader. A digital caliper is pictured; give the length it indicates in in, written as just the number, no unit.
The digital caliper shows 4.5090
